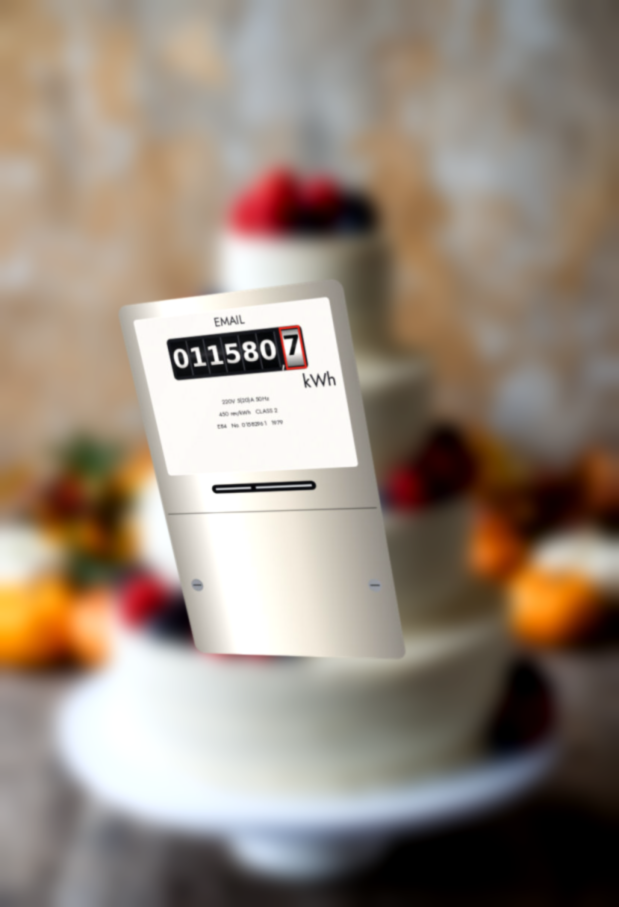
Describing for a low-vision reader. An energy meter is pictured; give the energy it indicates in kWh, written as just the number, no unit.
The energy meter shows 11580.7
